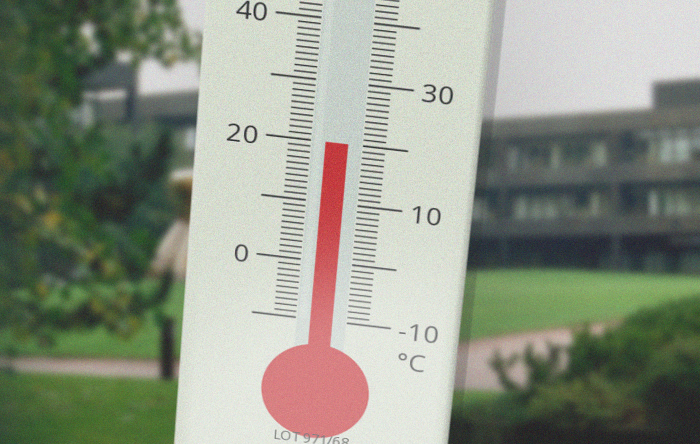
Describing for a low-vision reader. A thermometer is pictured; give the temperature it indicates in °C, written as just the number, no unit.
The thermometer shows 20
